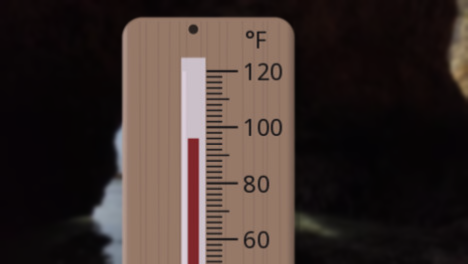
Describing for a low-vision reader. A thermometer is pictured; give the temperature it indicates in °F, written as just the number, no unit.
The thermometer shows 96
